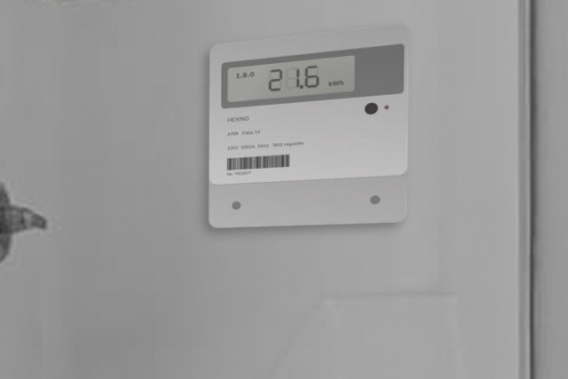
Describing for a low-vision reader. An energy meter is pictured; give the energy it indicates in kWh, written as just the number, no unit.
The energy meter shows 21.6
